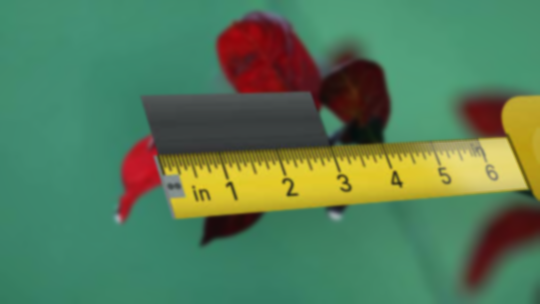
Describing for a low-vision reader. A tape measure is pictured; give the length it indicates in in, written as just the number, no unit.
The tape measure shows 3
